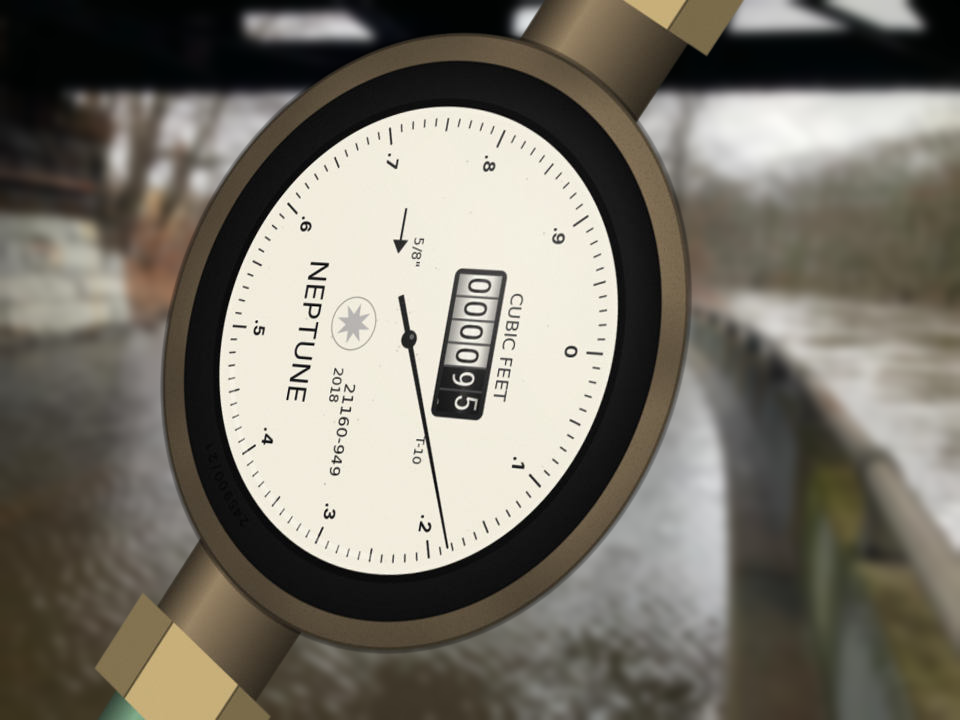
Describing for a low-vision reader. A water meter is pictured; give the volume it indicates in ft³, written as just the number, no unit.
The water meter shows 95.18
